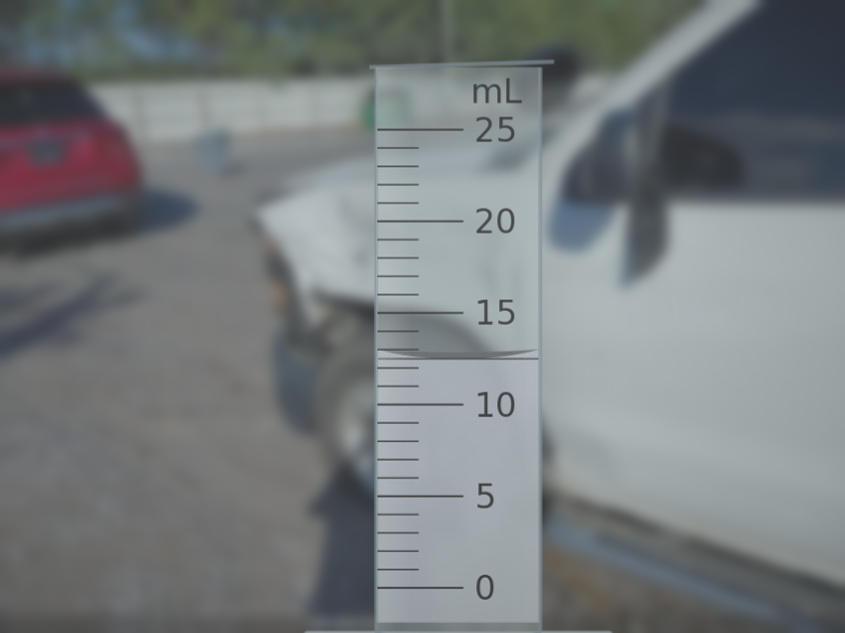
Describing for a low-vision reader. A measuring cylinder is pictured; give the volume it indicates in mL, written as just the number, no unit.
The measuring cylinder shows 12.5
